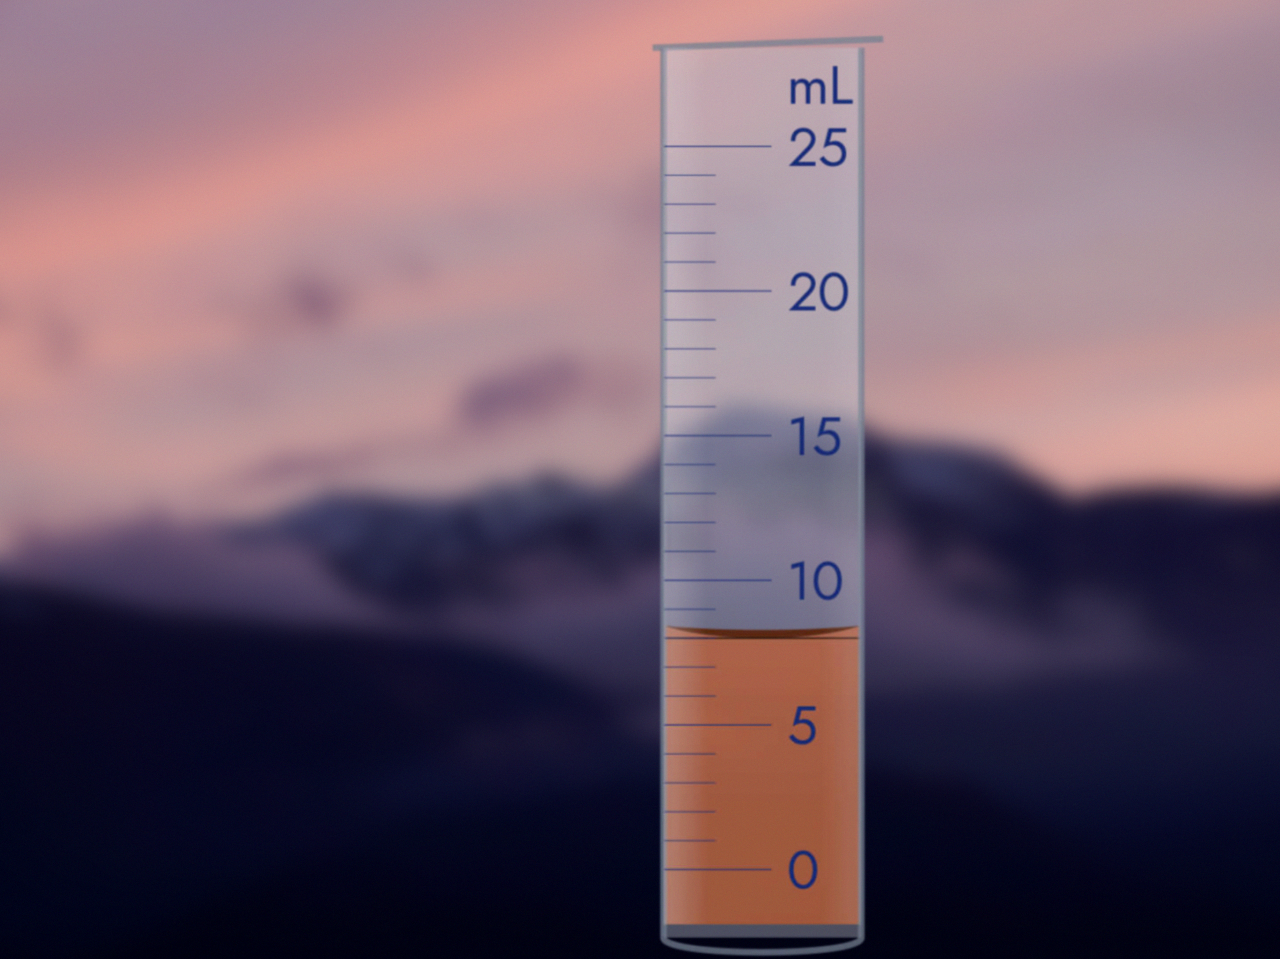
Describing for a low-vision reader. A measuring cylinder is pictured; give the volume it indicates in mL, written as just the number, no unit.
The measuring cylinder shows 8
